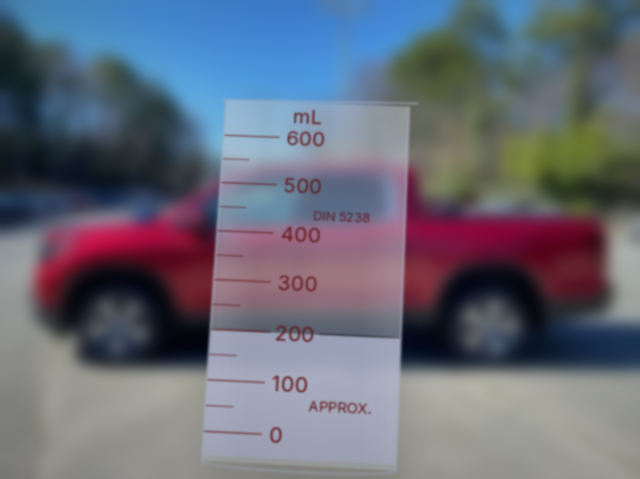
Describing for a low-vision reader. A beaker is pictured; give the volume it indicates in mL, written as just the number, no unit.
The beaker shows 200
